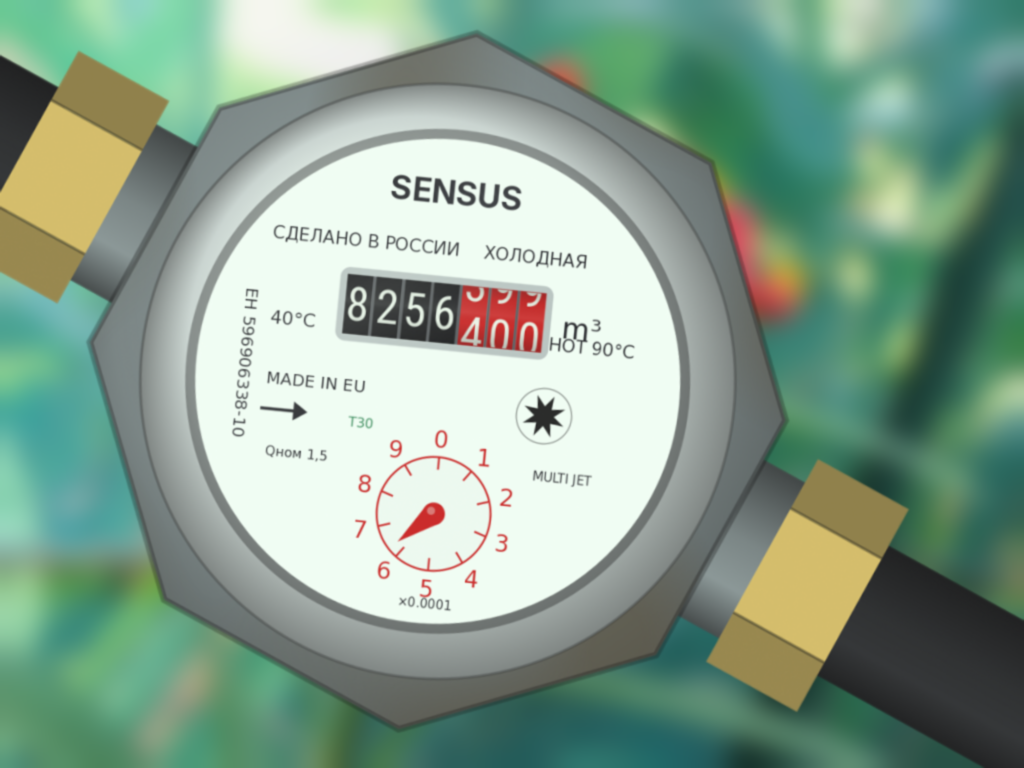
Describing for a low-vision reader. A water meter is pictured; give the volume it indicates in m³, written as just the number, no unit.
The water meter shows 8256.3996
